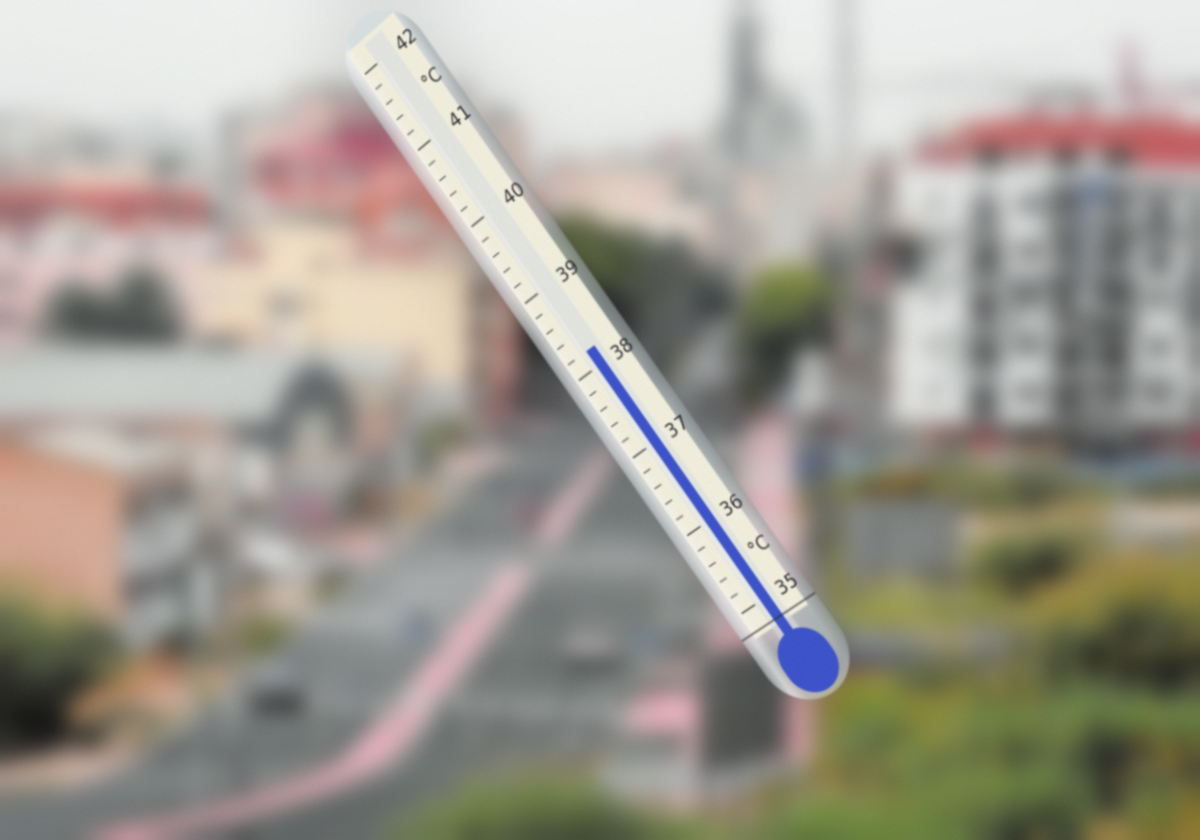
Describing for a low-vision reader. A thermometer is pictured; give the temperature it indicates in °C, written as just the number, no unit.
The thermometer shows 38.2
